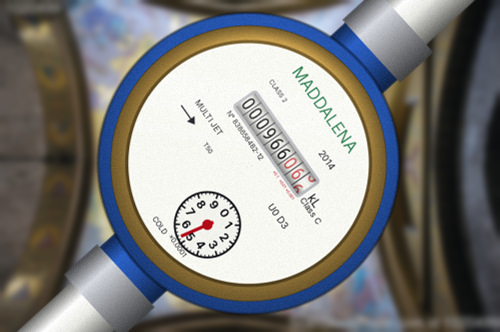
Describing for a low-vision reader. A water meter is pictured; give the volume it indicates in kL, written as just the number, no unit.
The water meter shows 966.0655
